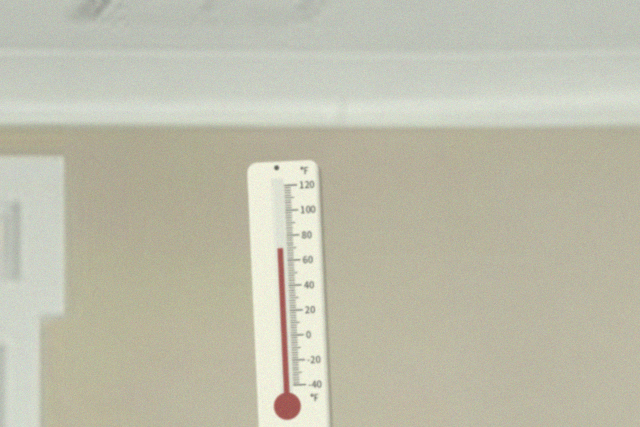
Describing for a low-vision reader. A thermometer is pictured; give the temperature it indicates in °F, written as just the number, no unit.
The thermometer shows 70
